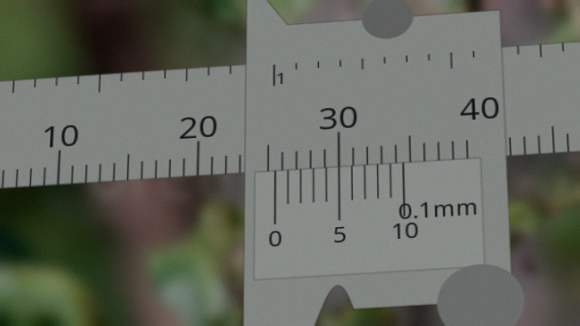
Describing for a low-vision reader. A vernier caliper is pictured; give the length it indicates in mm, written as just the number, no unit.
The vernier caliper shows 25.5
